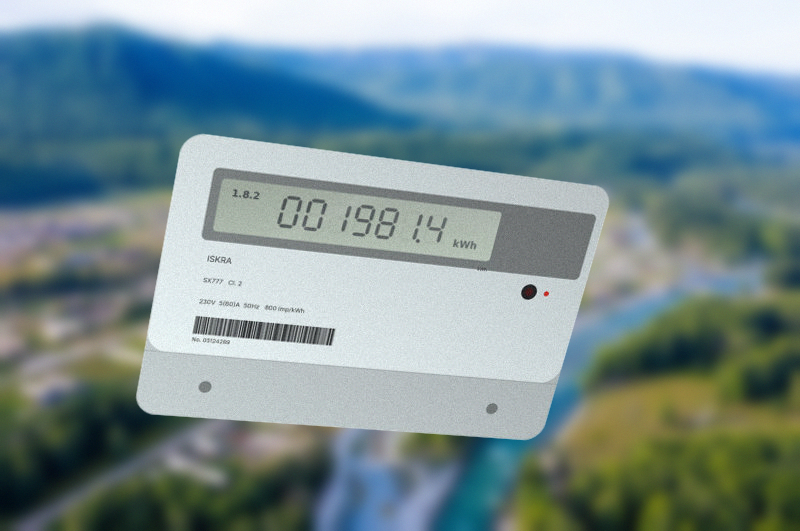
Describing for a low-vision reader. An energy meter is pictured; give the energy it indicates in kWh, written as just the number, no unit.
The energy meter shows 1981.4
